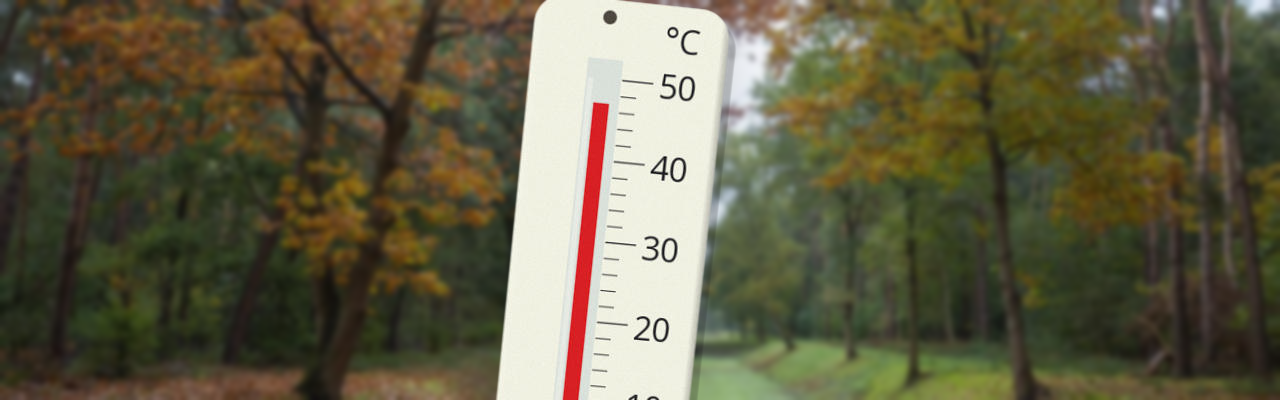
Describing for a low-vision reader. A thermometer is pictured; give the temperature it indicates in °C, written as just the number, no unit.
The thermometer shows 47
